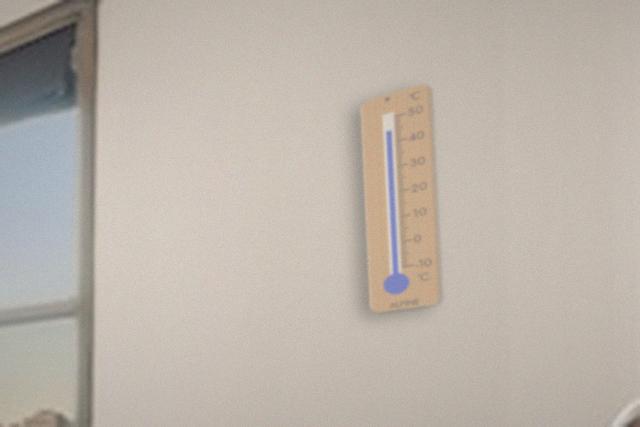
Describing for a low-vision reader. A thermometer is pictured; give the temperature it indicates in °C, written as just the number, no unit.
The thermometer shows 45
